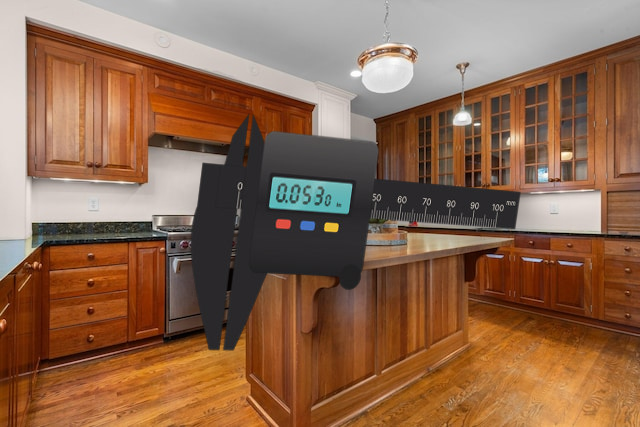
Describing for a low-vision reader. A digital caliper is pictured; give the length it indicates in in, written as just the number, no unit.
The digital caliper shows 0.0530
